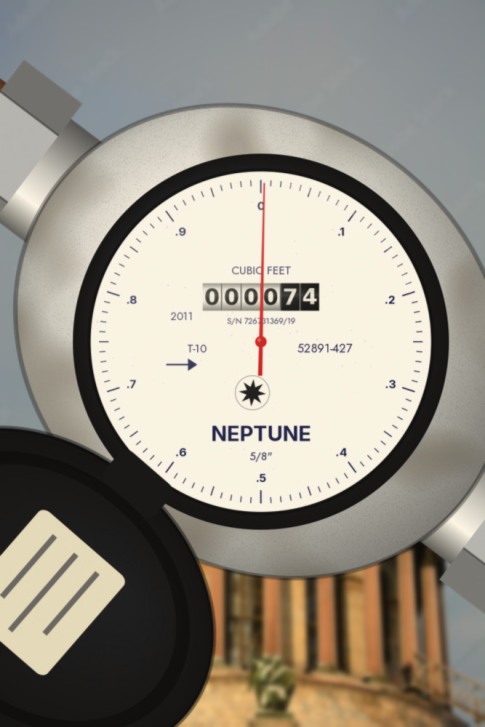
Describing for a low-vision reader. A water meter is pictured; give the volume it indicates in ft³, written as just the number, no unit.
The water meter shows 74.00
